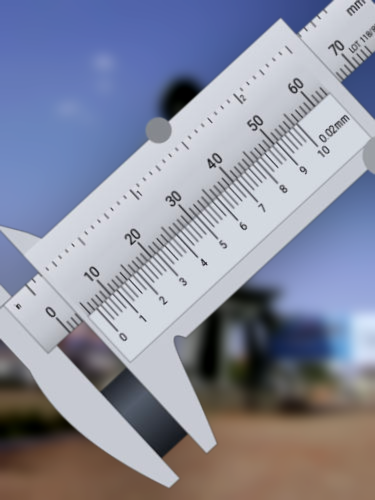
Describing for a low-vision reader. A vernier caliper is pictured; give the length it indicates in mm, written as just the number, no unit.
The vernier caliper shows 6.5
